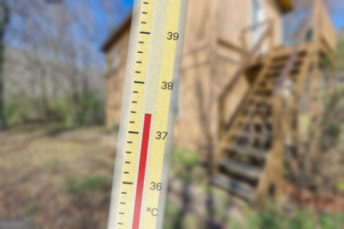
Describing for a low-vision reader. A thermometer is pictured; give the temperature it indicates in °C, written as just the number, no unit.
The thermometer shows 37.4
